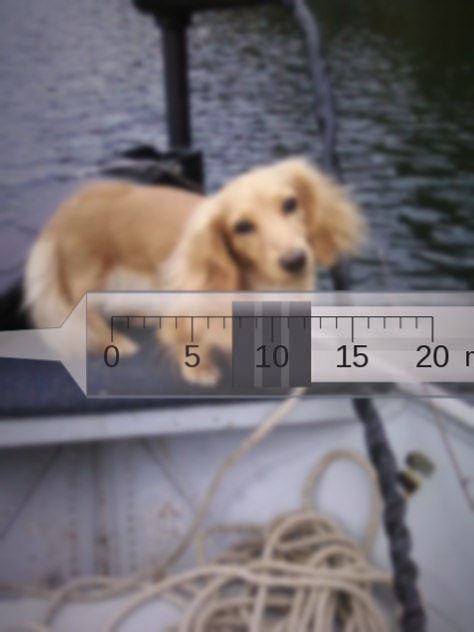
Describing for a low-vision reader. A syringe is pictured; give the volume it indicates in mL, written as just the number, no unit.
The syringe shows 7.5
